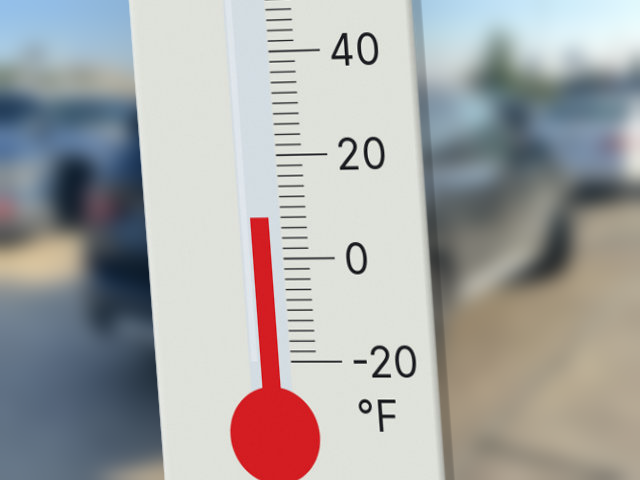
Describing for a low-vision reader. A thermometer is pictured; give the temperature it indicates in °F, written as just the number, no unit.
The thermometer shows 8
